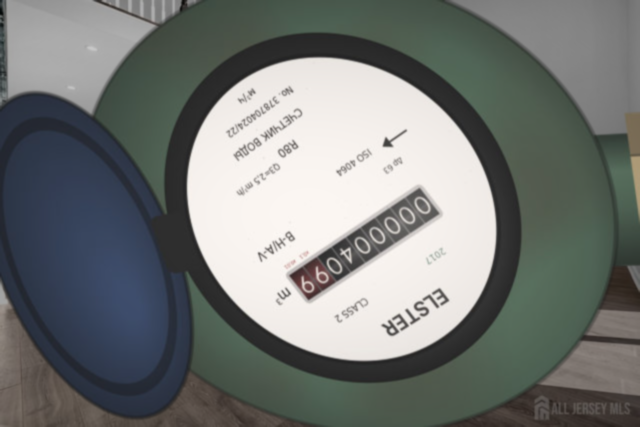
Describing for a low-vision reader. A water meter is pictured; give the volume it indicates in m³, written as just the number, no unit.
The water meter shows 40.99
